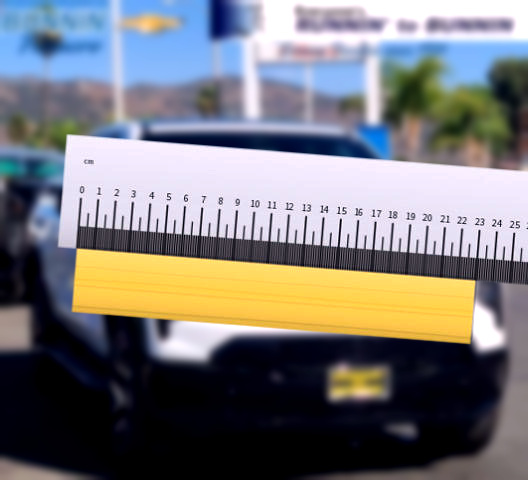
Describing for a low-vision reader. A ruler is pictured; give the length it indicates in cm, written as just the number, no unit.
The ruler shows 23
